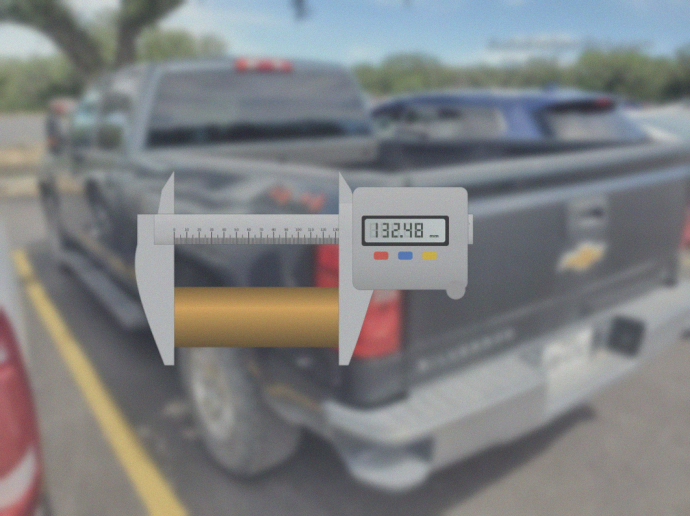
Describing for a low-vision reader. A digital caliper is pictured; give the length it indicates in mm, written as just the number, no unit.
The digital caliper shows 132.48
